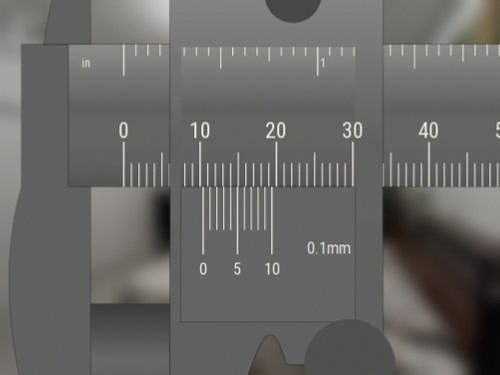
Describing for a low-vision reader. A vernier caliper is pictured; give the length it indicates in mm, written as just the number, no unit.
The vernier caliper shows 10.4
